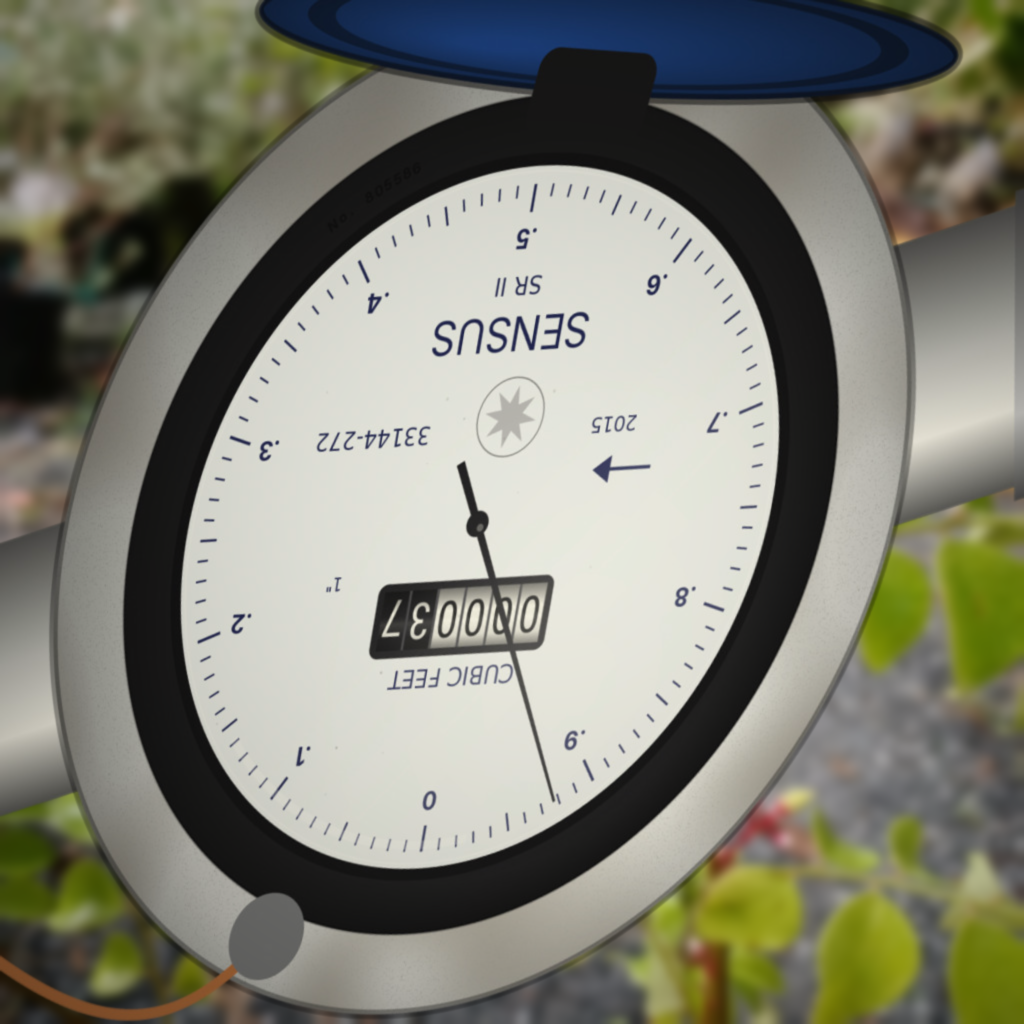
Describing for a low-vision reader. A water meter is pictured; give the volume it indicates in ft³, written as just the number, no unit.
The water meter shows 36.92
